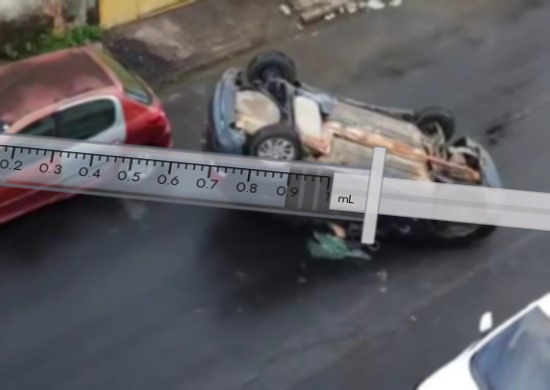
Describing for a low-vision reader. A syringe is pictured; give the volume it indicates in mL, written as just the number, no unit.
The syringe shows 0.9
